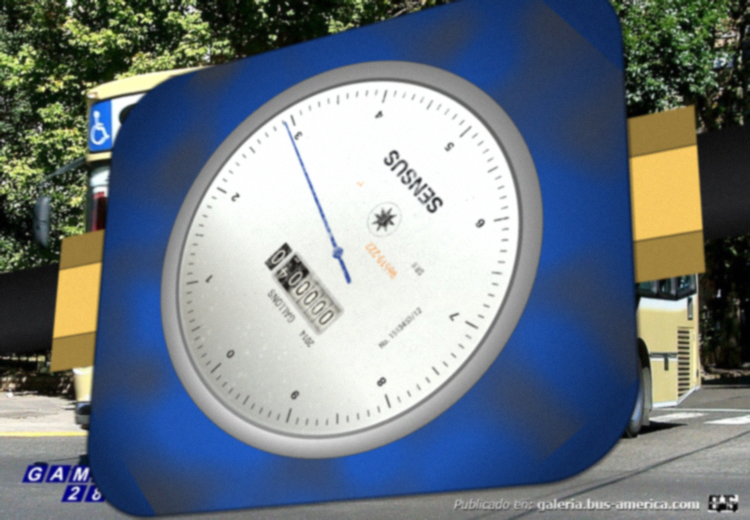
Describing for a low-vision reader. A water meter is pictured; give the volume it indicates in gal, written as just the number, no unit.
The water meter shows 42.9
